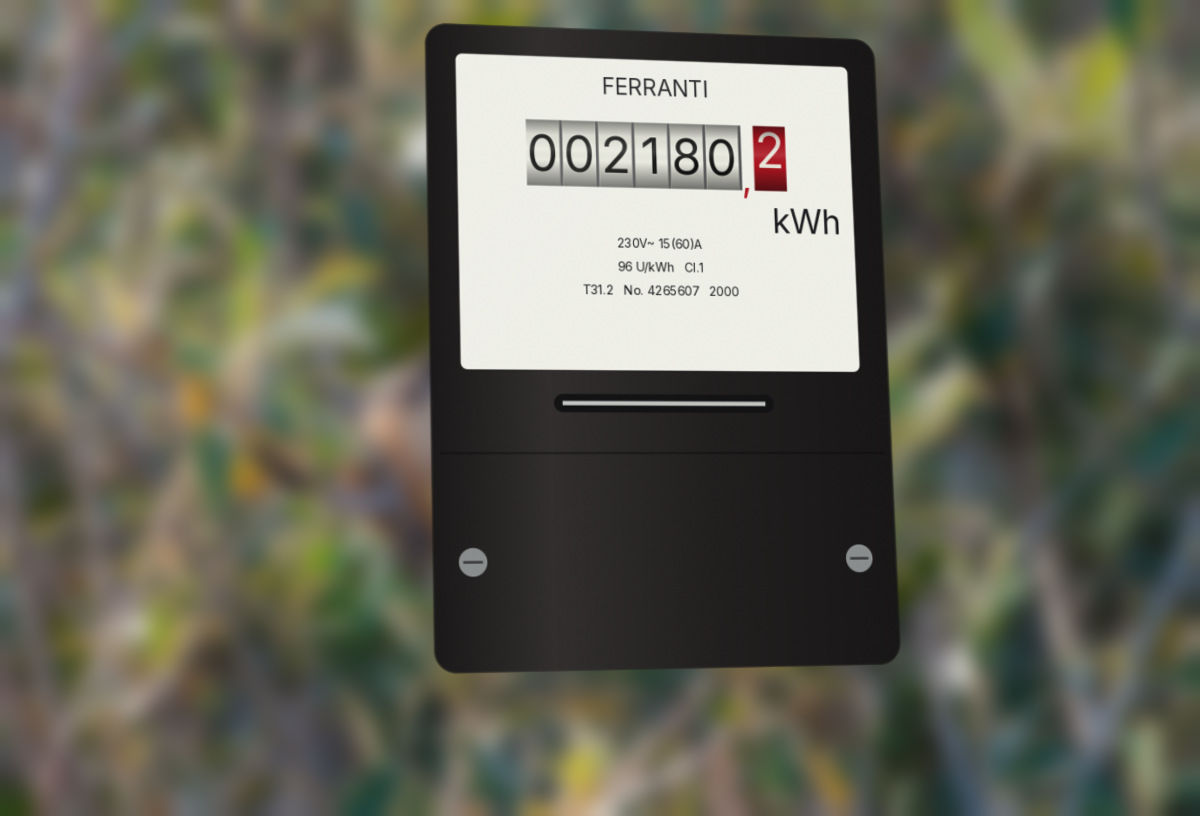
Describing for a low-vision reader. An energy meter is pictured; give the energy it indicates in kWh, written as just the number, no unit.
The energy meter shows 2180.2
